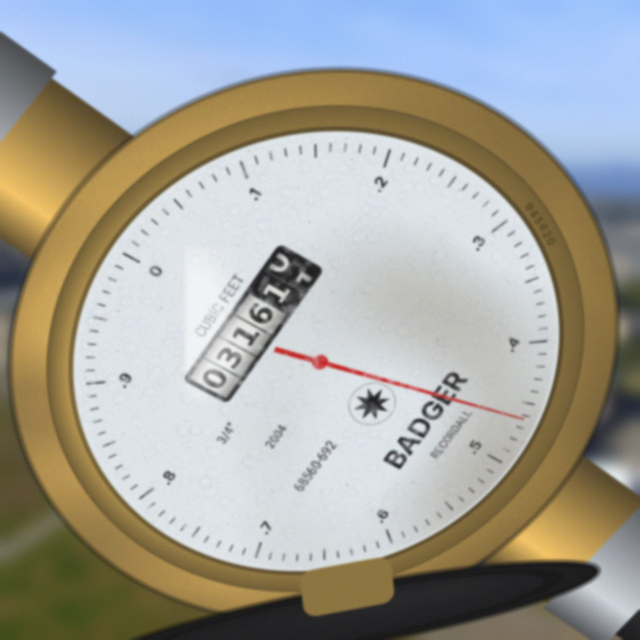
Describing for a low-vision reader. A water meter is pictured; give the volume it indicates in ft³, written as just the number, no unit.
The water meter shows 31610.46
